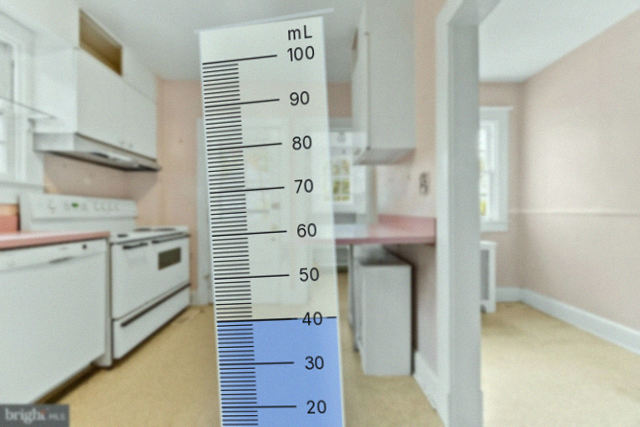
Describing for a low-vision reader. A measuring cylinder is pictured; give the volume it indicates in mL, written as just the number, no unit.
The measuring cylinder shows 40
